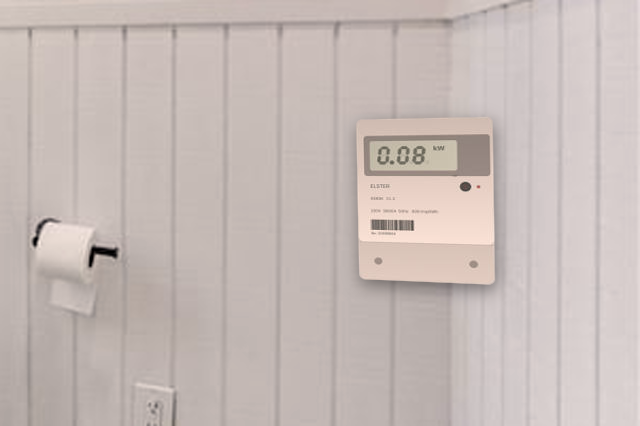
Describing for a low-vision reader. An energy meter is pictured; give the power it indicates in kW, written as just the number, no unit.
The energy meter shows 0.08
